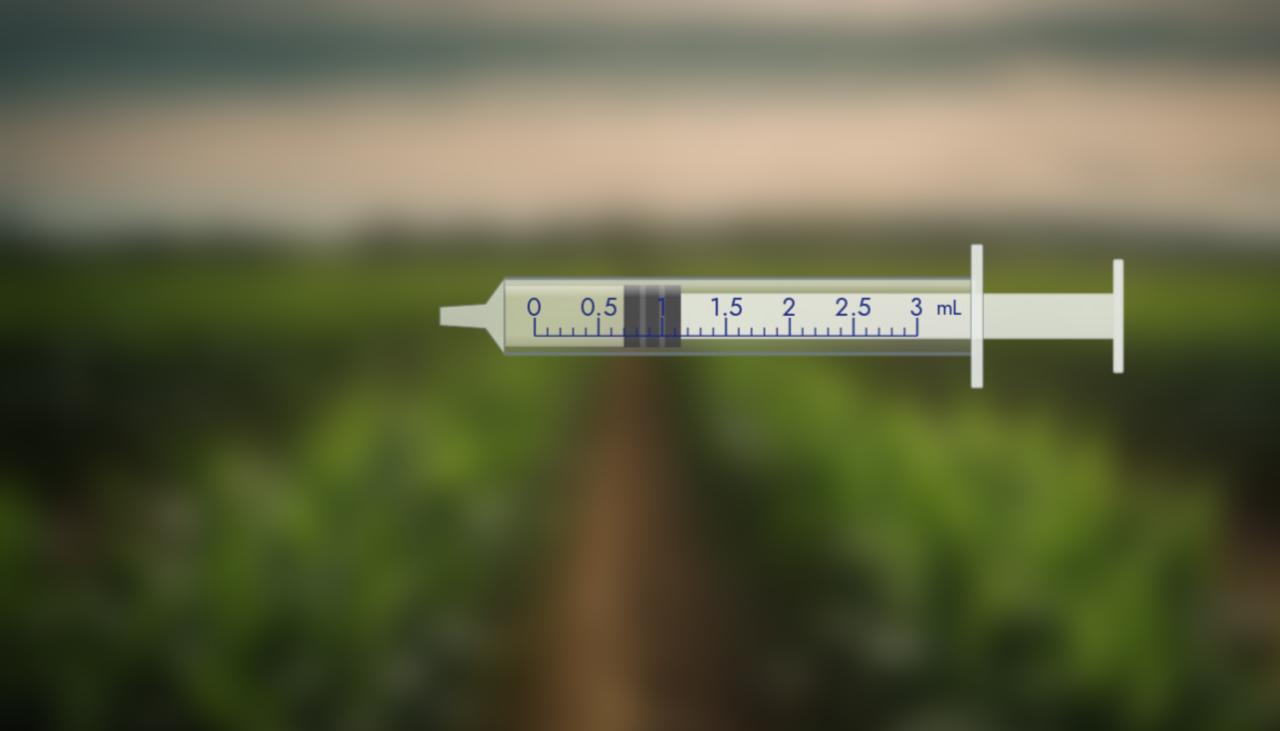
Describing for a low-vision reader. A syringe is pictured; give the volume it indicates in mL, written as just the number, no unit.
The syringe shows 0.7
